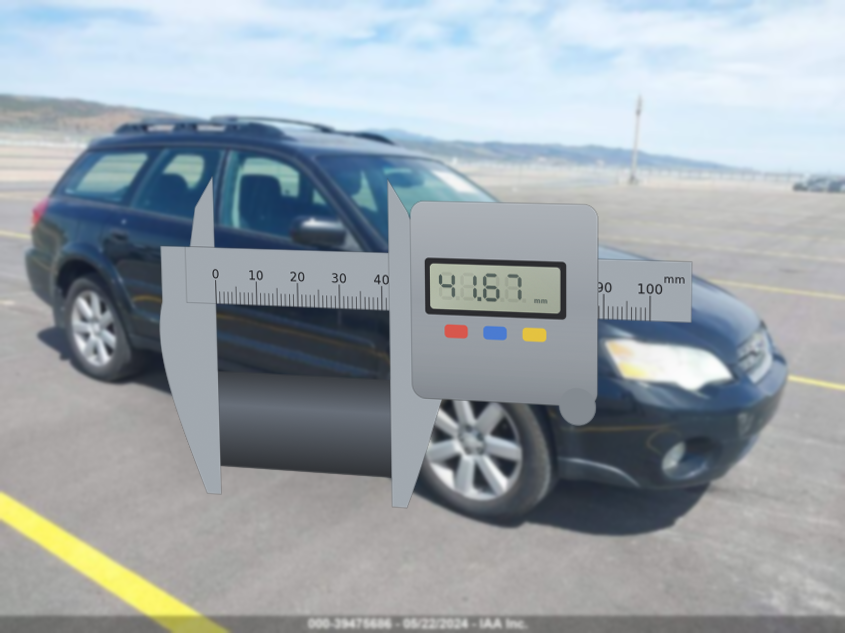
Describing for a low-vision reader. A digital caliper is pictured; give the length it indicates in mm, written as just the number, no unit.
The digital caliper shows 41.67
